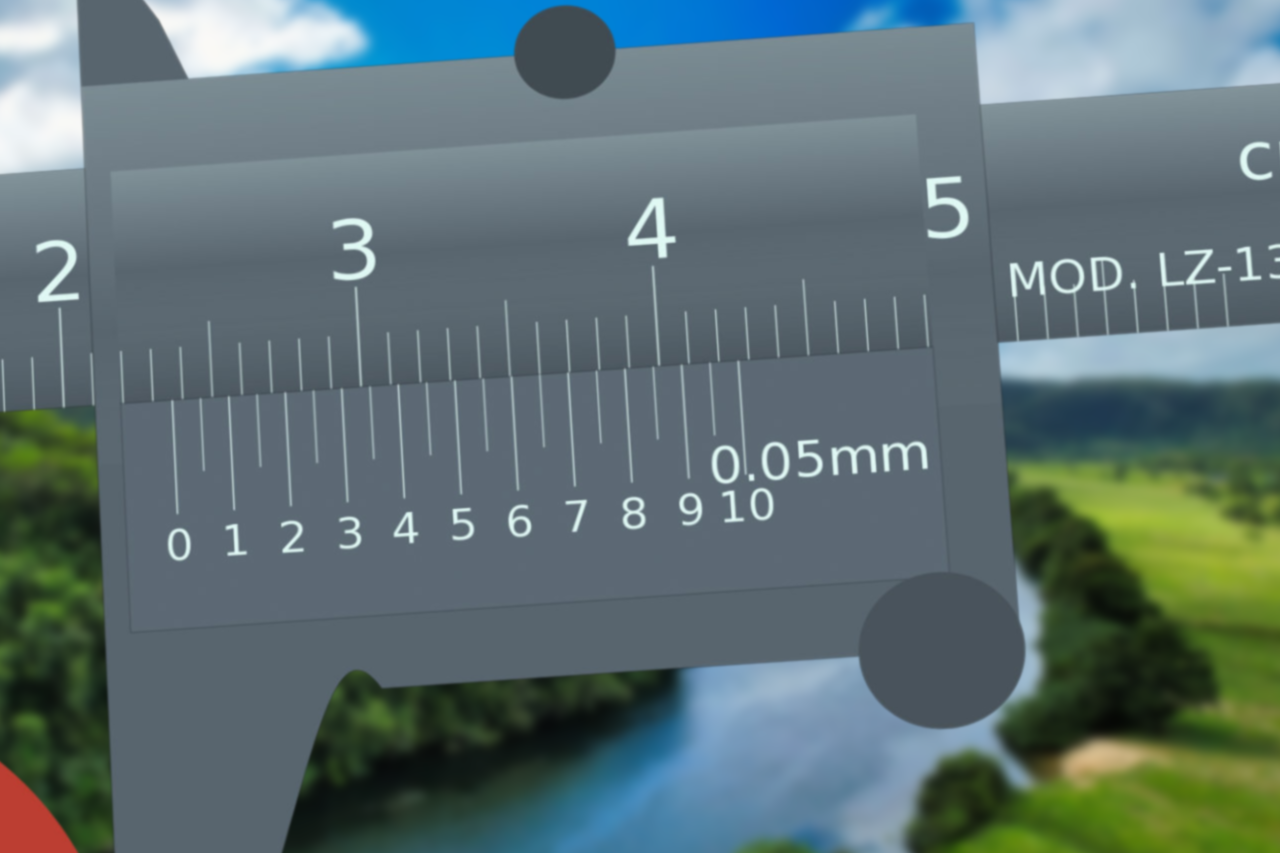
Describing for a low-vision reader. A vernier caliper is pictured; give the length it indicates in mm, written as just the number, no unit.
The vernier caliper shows 23.65
